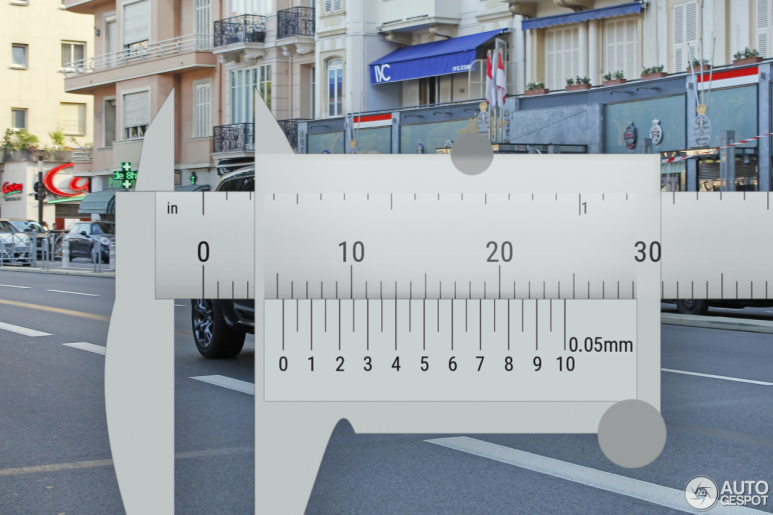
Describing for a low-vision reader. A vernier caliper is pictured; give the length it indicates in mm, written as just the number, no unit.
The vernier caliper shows 5.4
